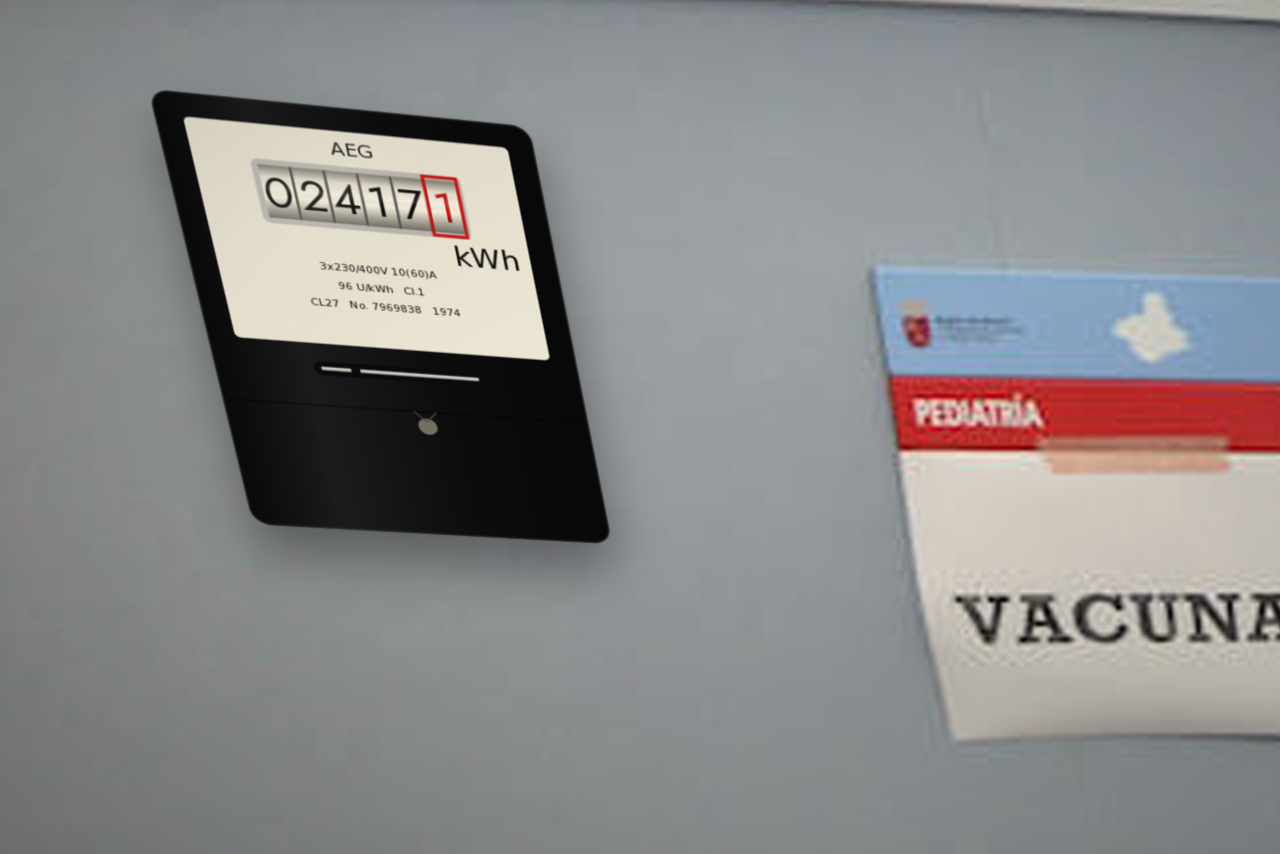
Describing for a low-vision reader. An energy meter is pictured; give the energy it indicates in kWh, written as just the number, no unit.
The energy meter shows 2417.1
